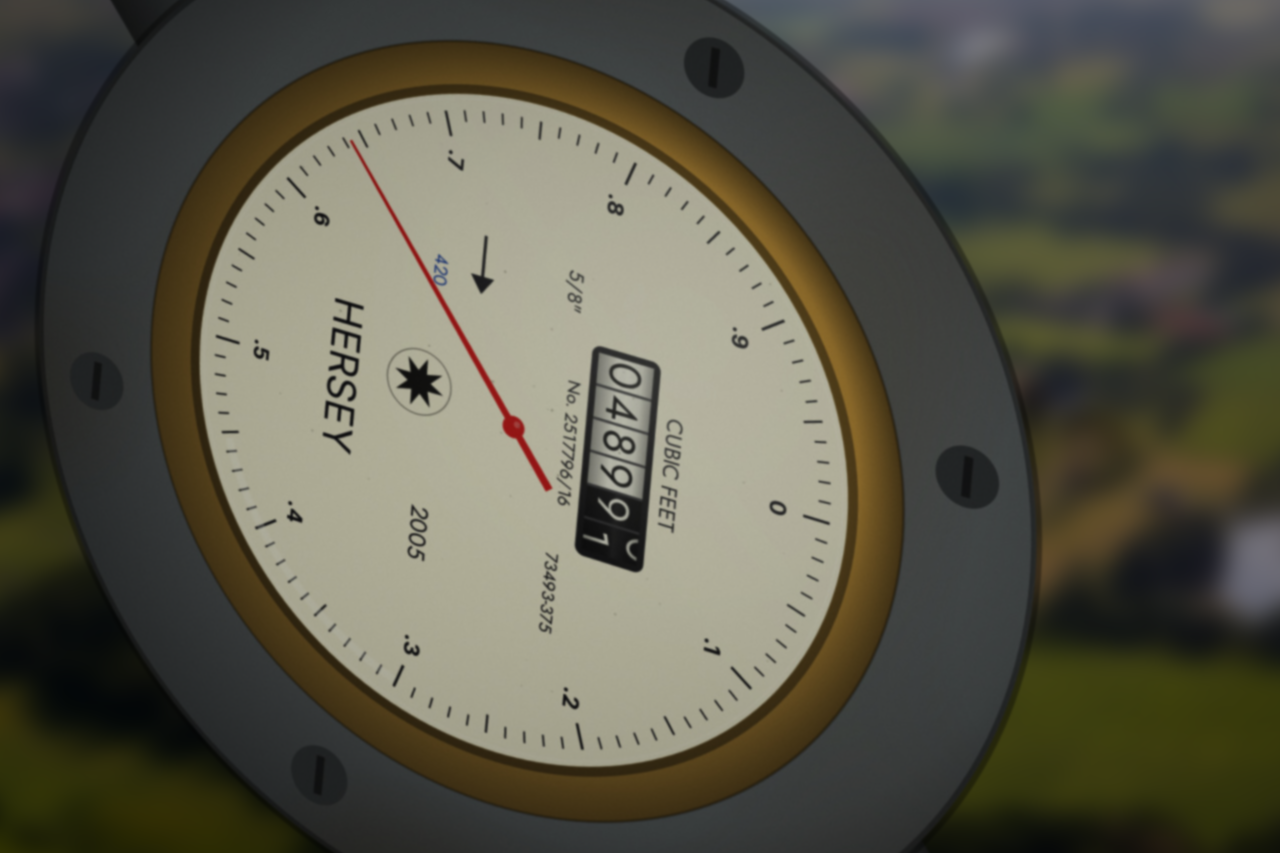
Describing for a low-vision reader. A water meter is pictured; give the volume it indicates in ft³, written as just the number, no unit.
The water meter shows 48990.64
